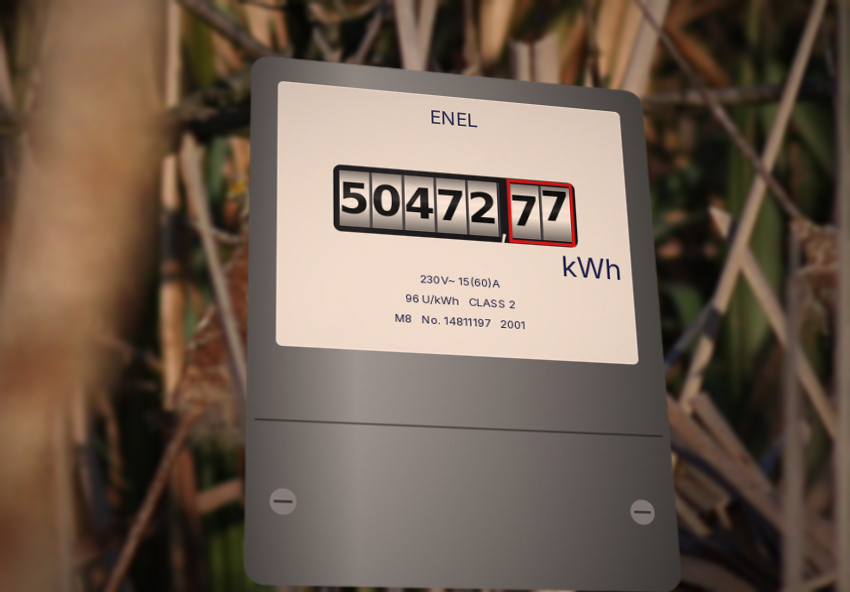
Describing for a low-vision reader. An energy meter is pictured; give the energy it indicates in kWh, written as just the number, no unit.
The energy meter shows 50472.77
